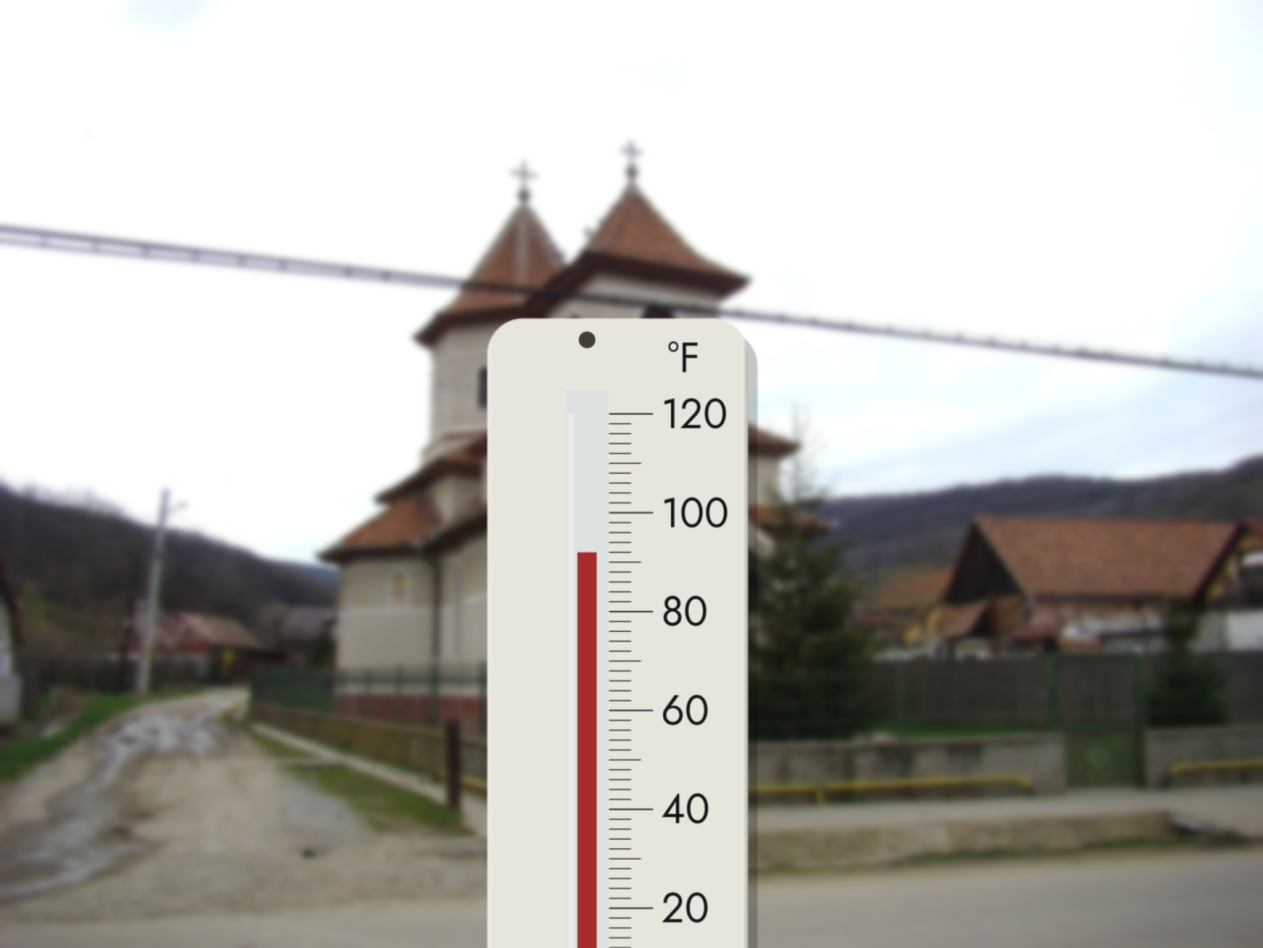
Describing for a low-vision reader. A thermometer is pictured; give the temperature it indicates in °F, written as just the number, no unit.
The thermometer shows 92
